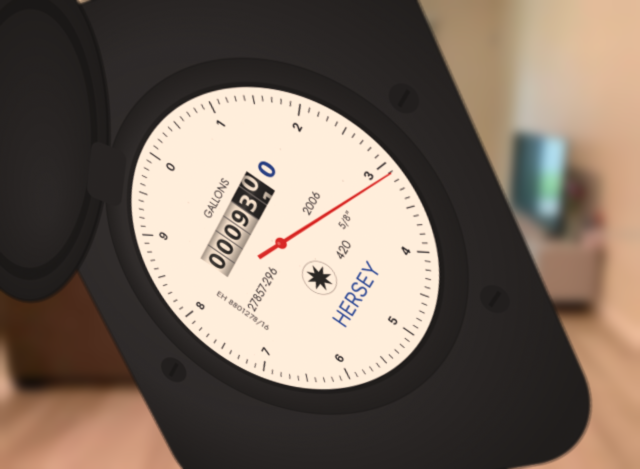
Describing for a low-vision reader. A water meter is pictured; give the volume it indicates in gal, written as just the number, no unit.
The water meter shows 9303.1
